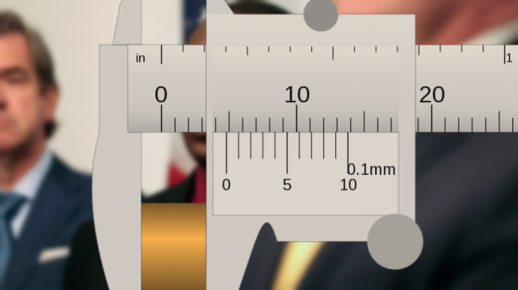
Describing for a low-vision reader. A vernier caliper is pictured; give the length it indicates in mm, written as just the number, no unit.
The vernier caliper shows 4.8
